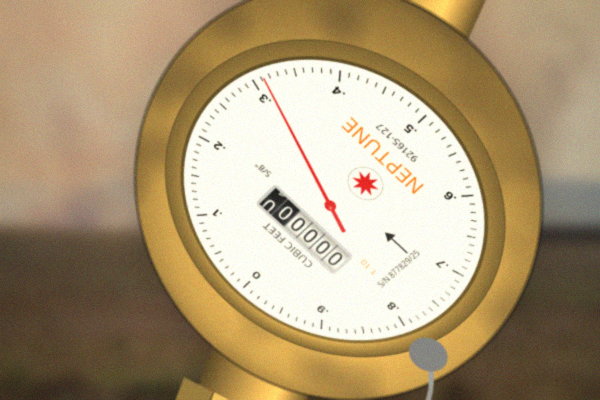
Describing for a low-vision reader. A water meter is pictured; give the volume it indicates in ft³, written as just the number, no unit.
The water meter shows 0.31
